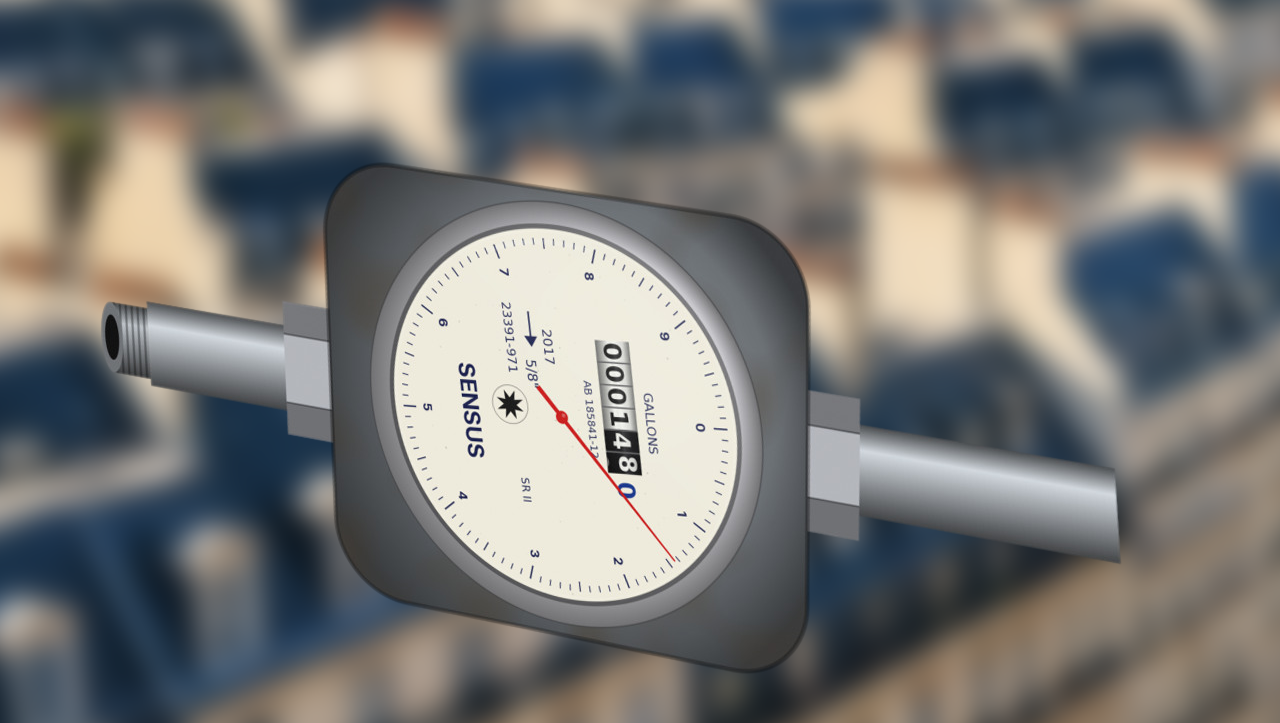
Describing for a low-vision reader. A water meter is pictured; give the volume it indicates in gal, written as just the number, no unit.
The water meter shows 1481.4
